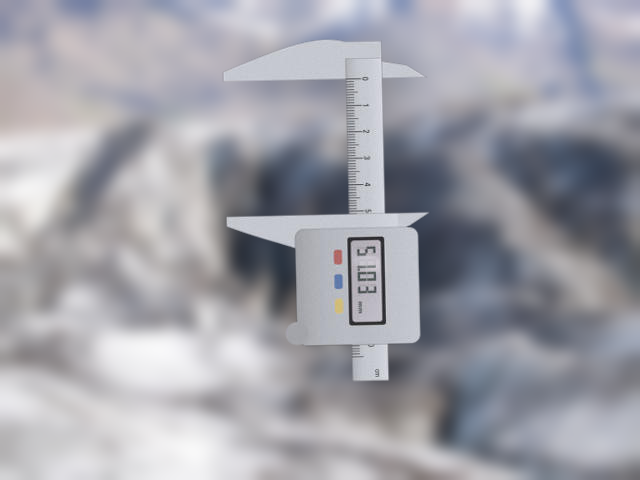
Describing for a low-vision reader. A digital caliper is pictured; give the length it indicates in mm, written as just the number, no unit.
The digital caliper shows 51.03
